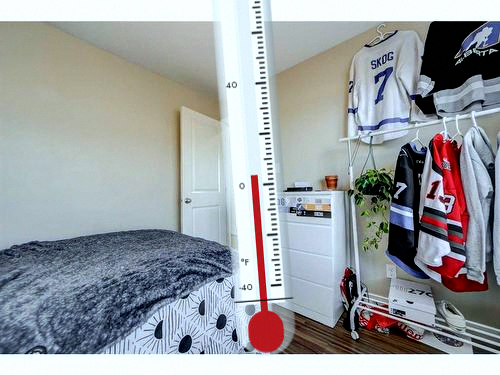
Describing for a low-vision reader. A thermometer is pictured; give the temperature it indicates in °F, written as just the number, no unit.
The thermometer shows 4
